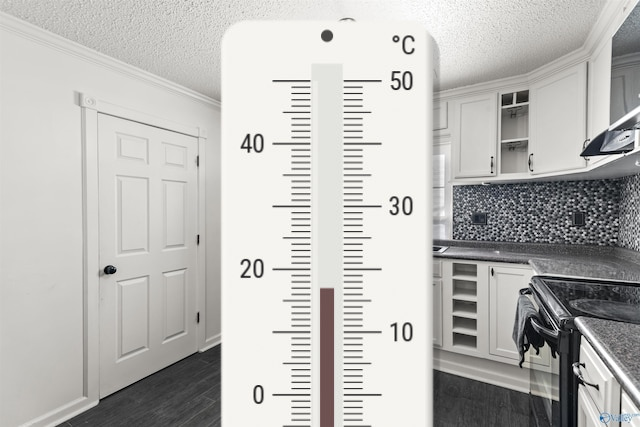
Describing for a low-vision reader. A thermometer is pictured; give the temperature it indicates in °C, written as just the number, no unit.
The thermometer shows 17
